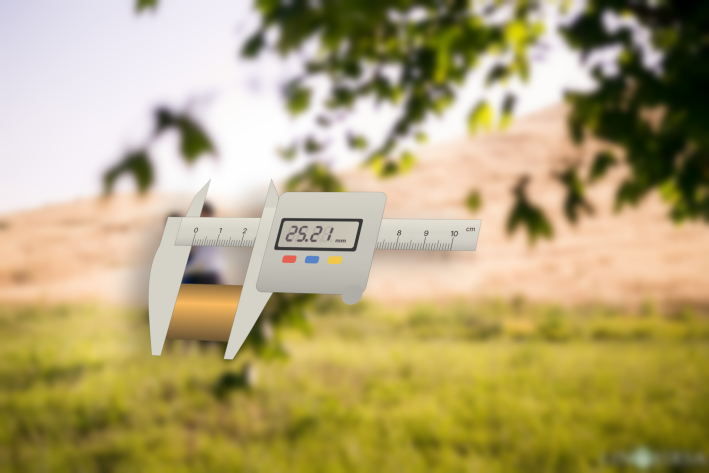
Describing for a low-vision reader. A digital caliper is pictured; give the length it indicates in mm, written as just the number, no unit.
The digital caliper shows 25.21
